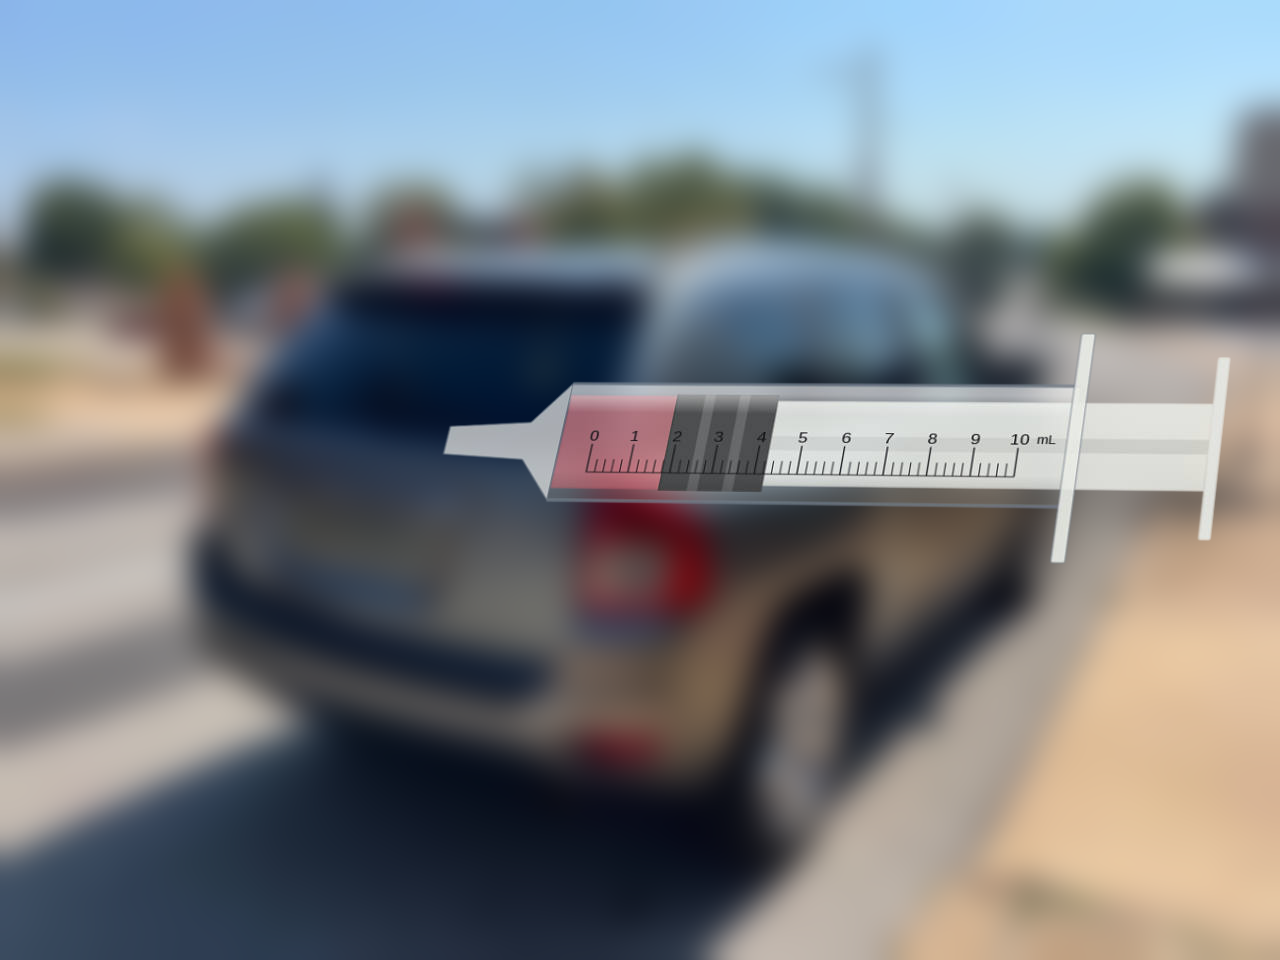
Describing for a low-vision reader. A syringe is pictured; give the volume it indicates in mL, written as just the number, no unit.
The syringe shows 1.8
